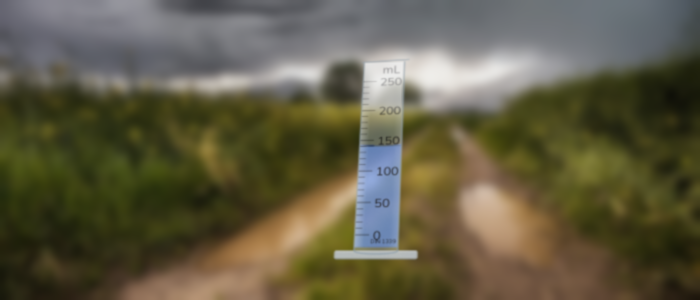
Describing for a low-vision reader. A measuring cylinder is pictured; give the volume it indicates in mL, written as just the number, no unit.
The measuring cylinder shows 140
